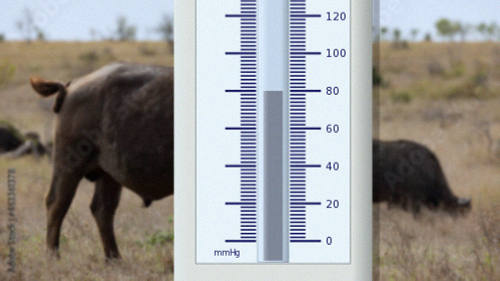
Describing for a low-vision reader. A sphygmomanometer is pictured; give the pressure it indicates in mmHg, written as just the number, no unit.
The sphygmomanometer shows 80
